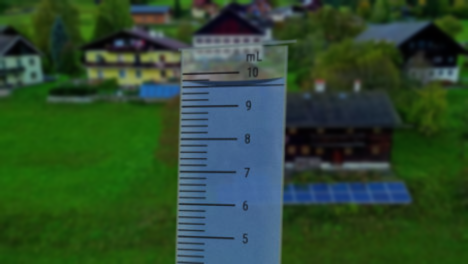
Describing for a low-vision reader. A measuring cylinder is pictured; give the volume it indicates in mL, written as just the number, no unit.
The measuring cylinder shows 9.6
